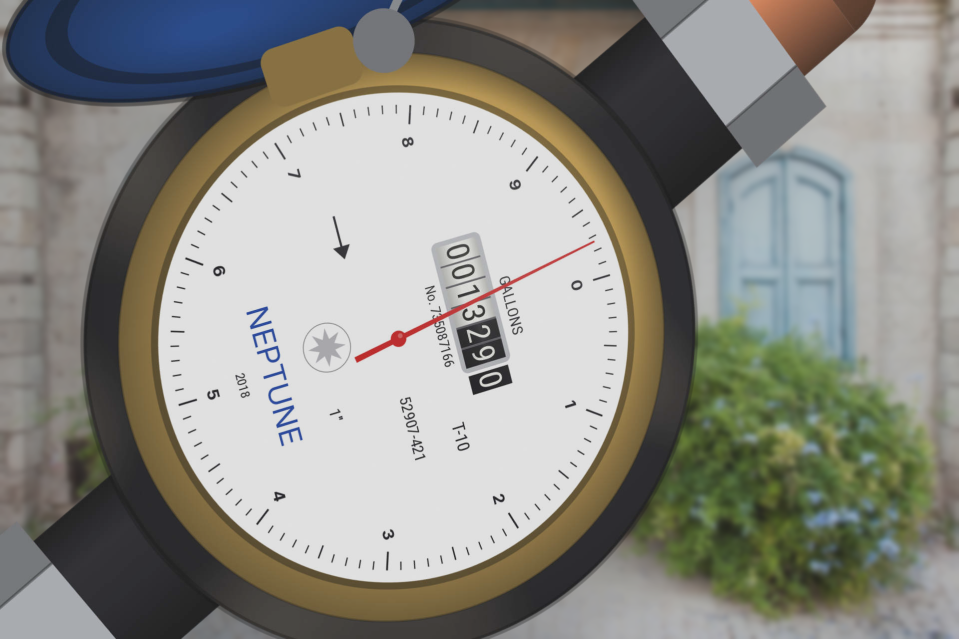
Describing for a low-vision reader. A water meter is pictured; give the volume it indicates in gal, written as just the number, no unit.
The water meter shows 13289.7
